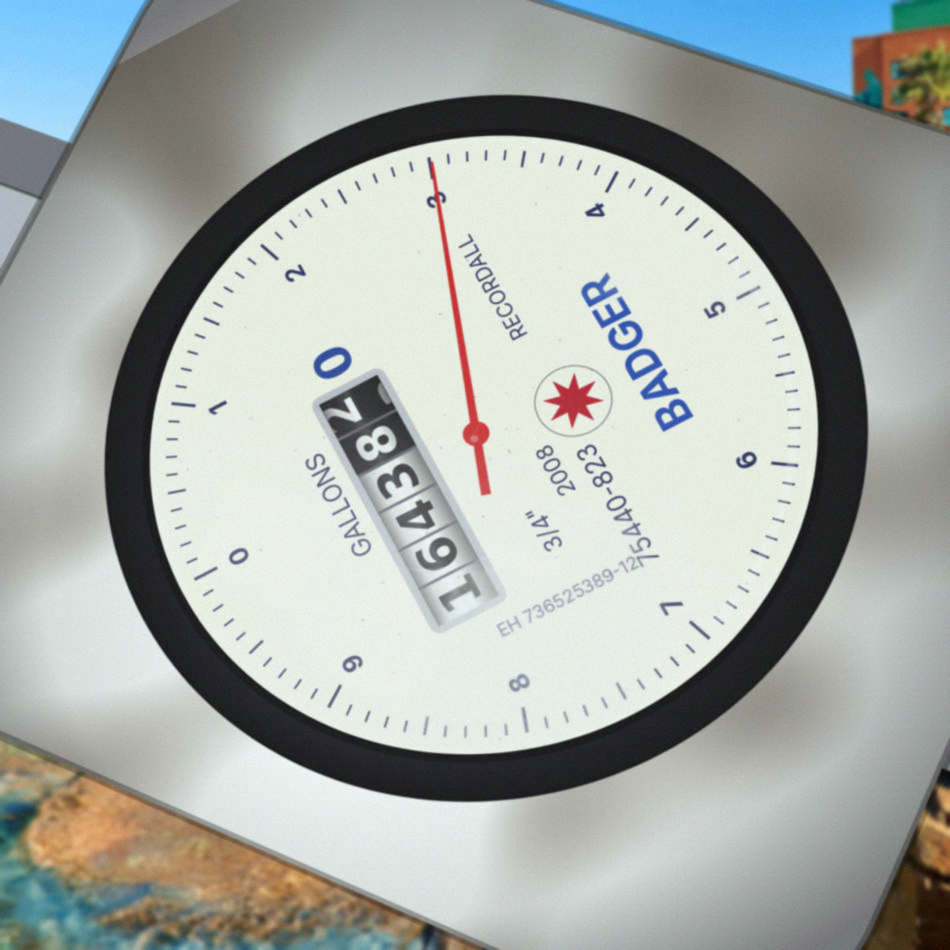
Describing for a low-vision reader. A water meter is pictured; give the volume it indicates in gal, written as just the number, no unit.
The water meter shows 1643823.0
